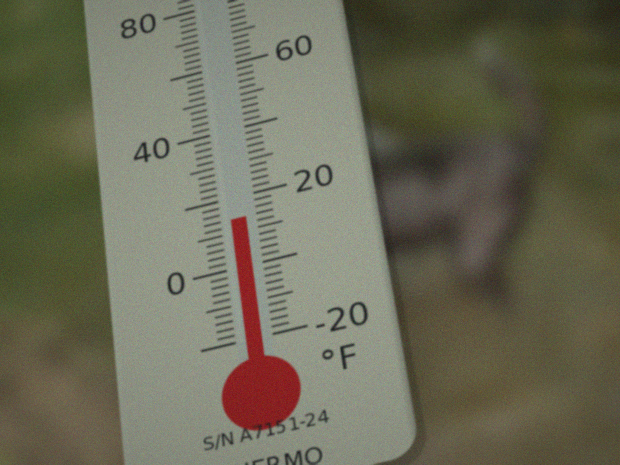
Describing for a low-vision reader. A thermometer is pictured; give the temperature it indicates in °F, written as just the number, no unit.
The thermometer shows 14
